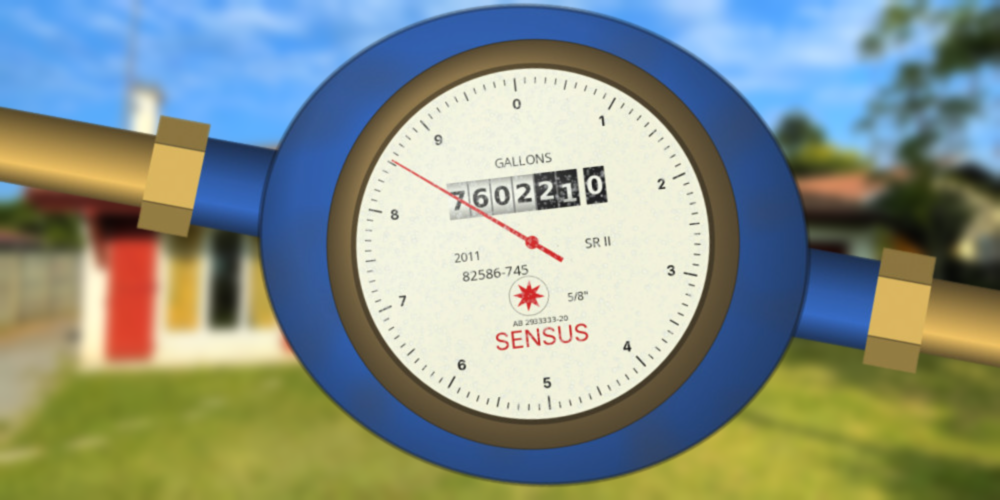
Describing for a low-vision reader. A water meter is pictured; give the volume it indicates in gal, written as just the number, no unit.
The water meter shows 7602208.5
